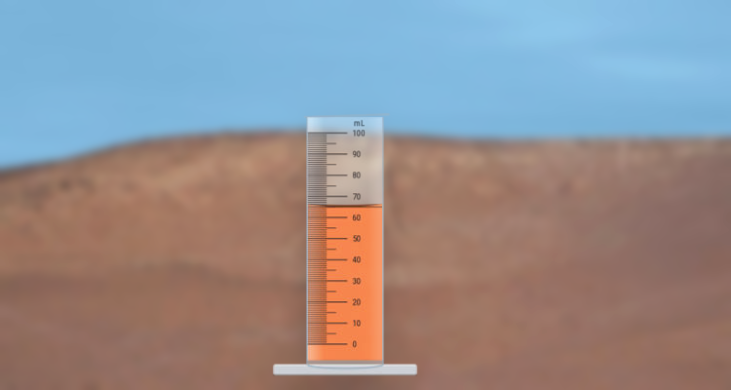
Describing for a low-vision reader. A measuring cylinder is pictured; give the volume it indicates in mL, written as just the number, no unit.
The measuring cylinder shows 65
